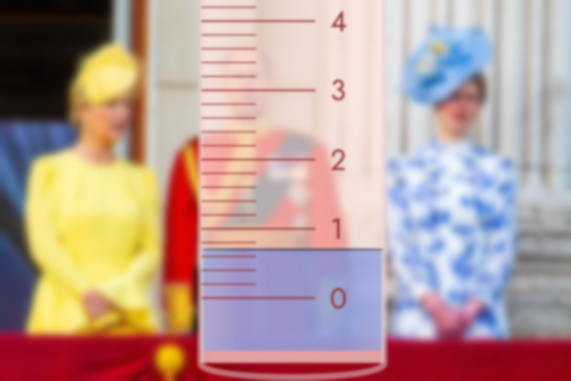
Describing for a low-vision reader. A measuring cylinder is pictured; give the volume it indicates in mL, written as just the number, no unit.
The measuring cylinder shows 0.7
